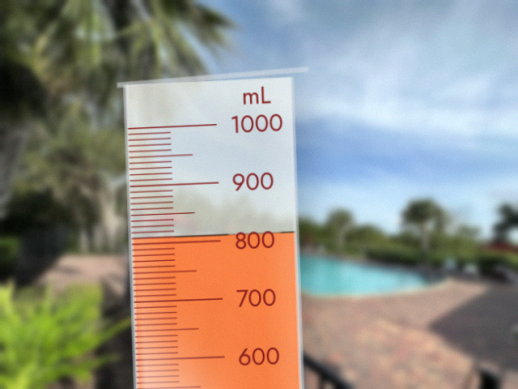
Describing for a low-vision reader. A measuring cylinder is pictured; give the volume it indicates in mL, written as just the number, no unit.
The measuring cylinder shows 810
